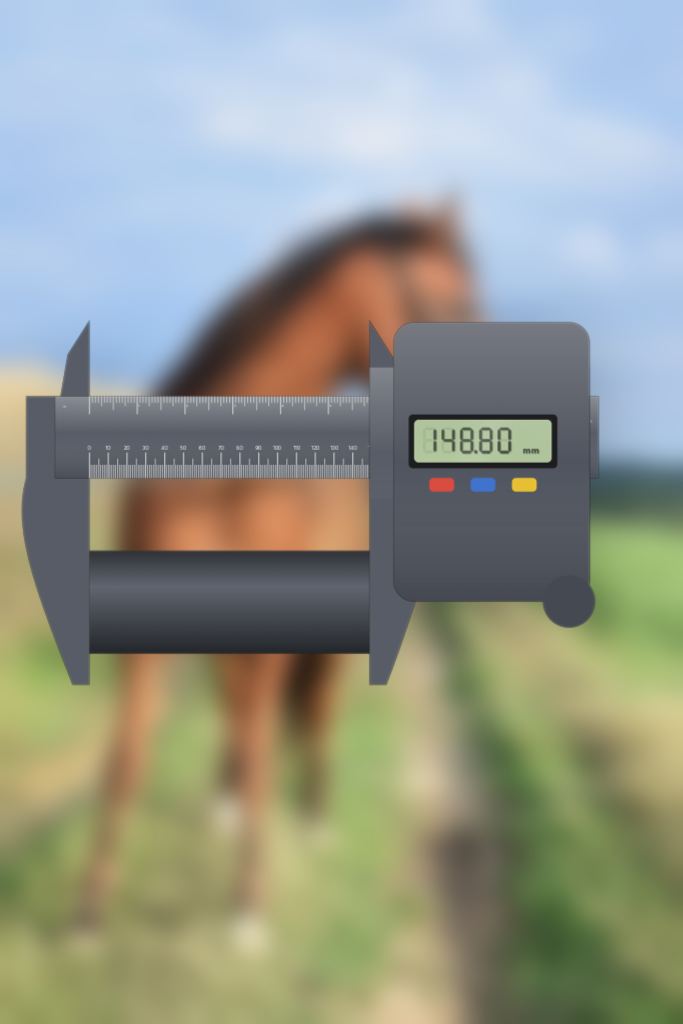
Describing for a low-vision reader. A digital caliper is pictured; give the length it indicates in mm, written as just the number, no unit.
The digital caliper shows 148.80
